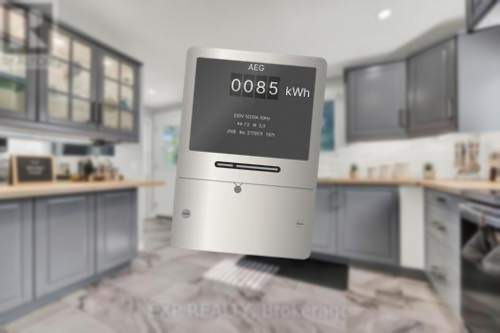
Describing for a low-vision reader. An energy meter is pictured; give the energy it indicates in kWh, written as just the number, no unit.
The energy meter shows 85
